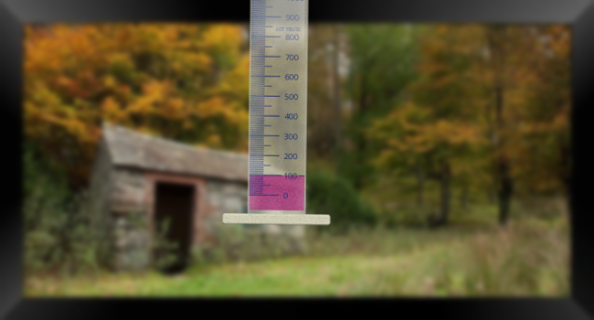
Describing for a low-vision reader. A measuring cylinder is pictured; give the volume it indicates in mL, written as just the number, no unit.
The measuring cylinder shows 100
